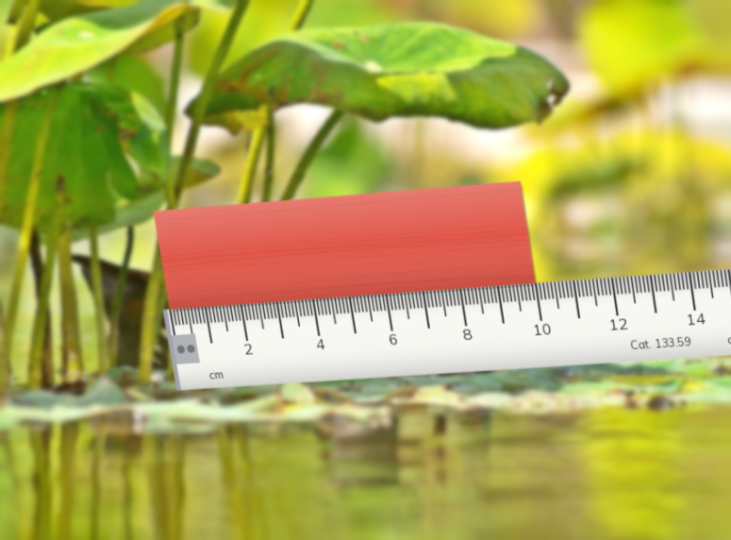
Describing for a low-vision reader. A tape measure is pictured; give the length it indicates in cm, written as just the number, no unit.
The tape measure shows 10
